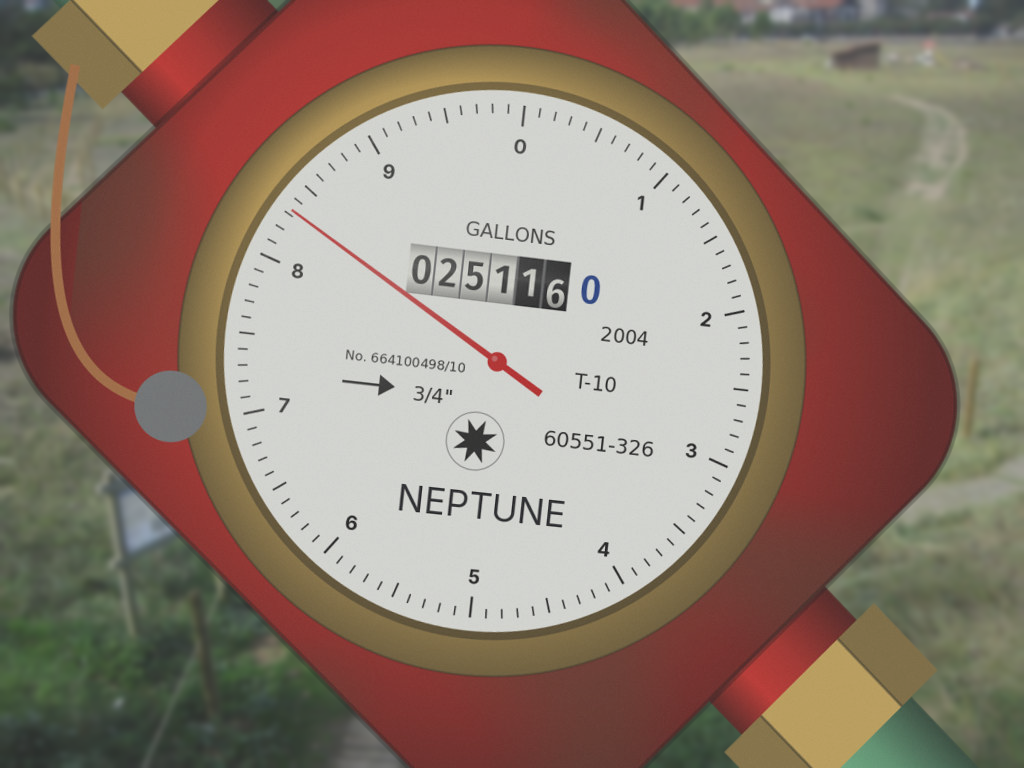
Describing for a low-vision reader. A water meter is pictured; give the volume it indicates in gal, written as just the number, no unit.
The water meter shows 251158.3
